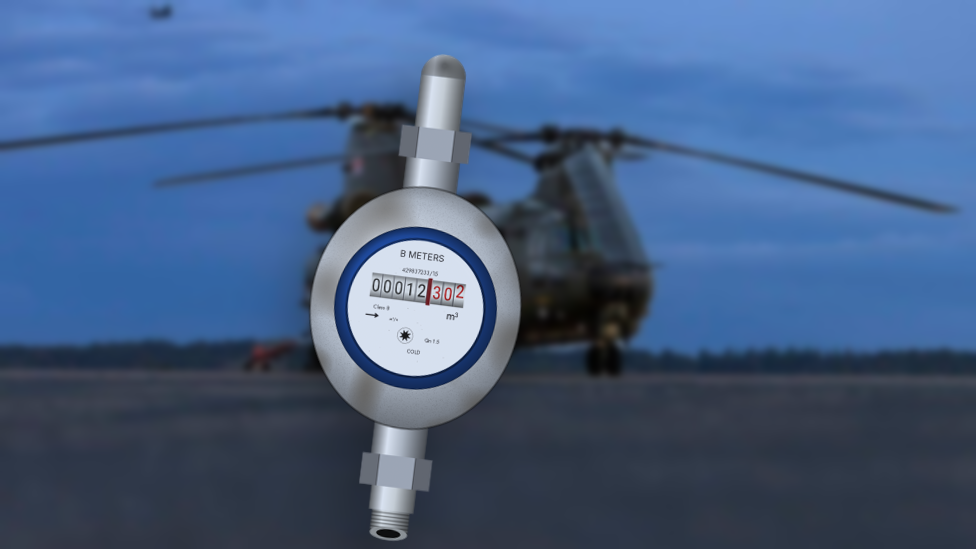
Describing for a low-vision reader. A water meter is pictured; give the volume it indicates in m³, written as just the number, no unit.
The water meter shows 12.302
